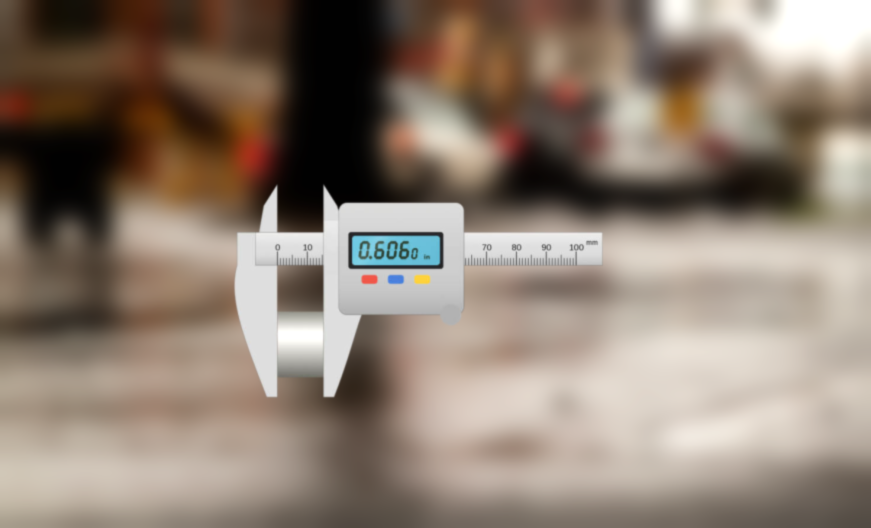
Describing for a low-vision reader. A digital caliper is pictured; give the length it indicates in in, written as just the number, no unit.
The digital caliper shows 0.6060
